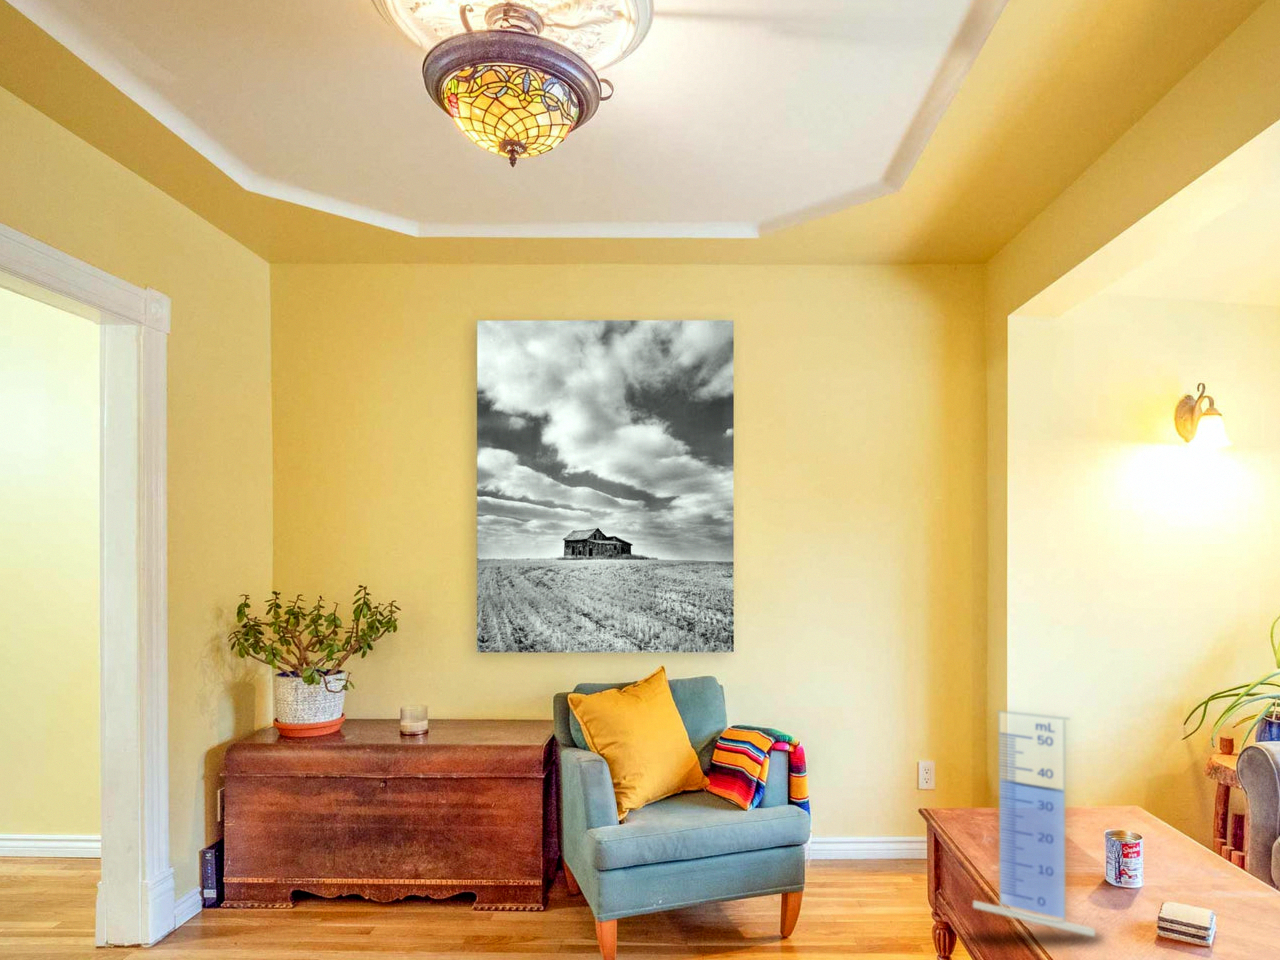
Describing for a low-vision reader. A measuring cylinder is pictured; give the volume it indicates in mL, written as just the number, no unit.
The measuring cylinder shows 35
